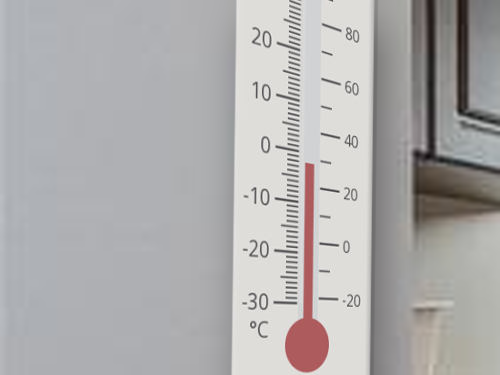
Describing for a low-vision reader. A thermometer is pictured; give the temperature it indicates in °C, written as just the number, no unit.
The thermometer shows -2
